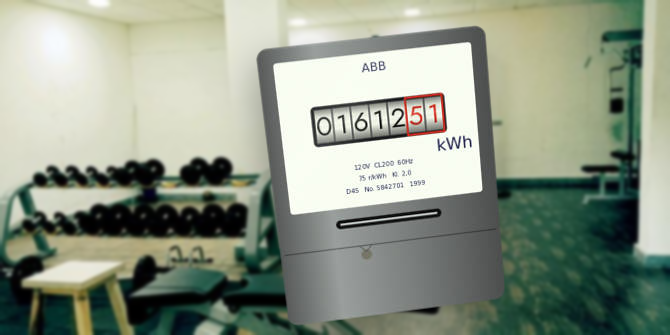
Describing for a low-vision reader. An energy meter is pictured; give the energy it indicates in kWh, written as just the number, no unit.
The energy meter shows 1612.51
